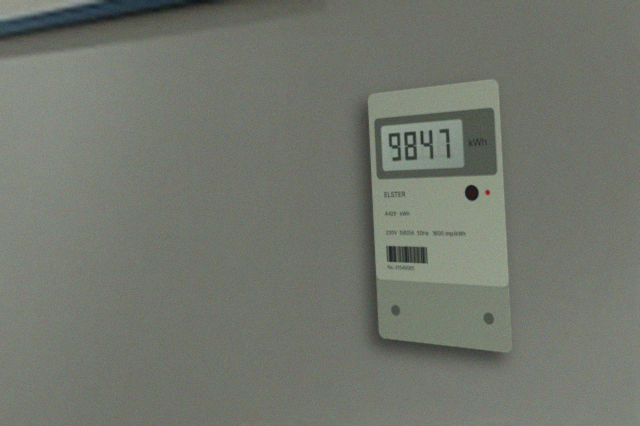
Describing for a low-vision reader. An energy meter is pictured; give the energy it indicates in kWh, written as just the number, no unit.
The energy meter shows 9847
